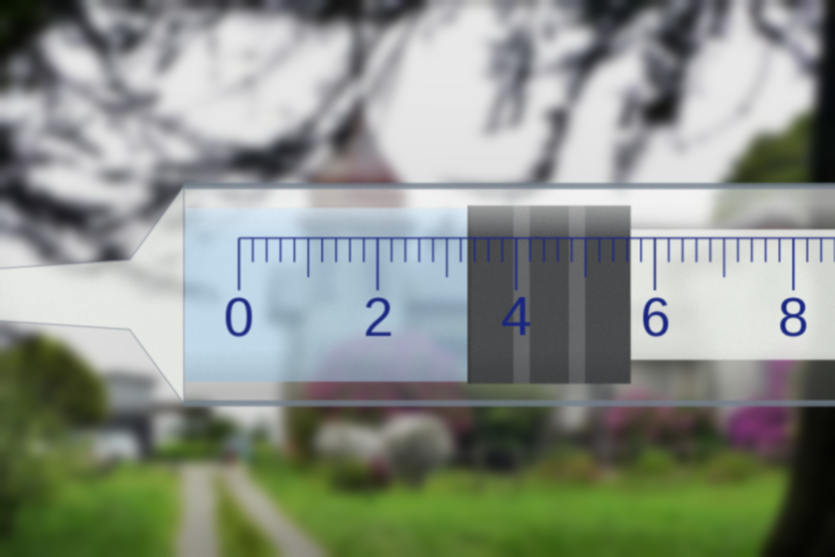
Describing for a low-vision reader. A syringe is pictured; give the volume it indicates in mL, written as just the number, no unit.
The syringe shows 3.3
